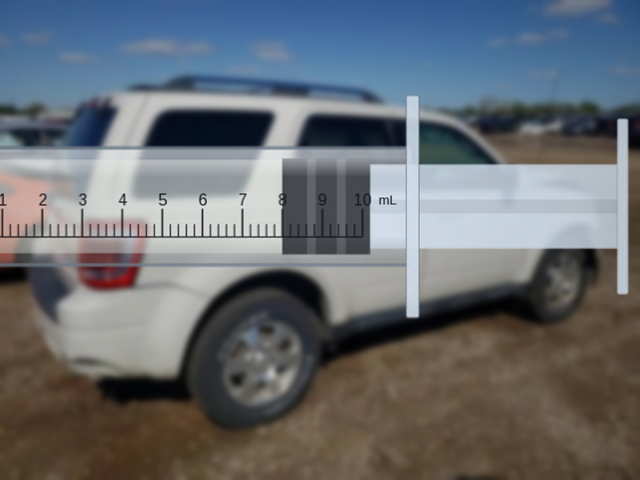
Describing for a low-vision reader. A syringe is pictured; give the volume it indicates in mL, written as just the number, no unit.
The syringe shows 8
